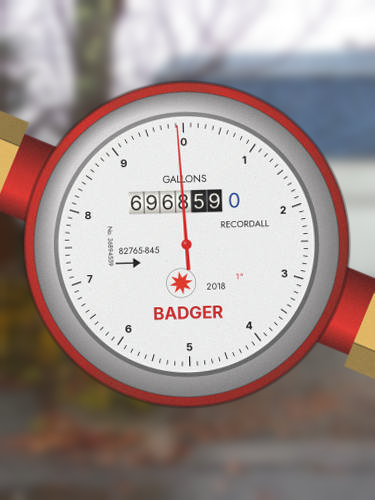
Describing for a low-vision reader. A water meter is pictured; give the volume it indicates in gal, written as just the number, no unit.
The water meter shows 6968589.9
